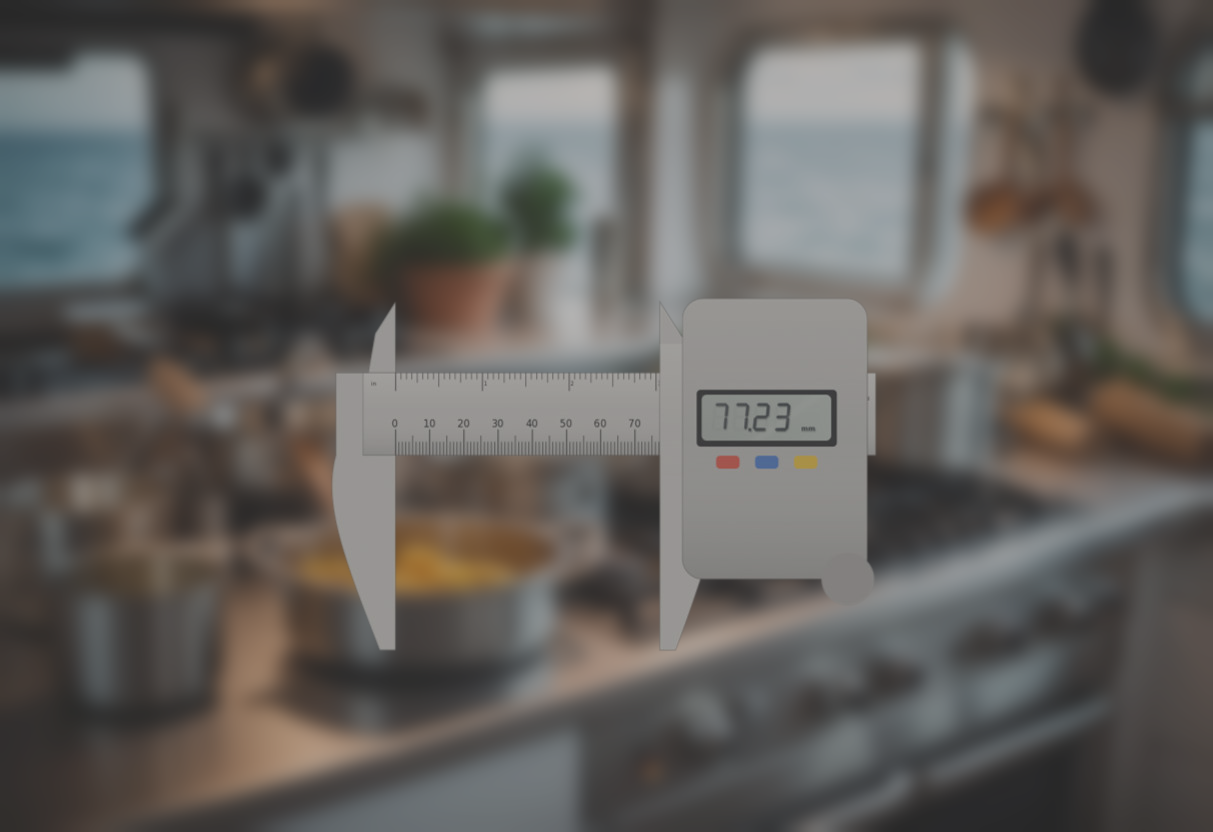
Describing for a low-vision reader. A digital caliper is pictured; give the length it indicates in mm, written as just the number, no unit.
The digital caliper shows 77.23
